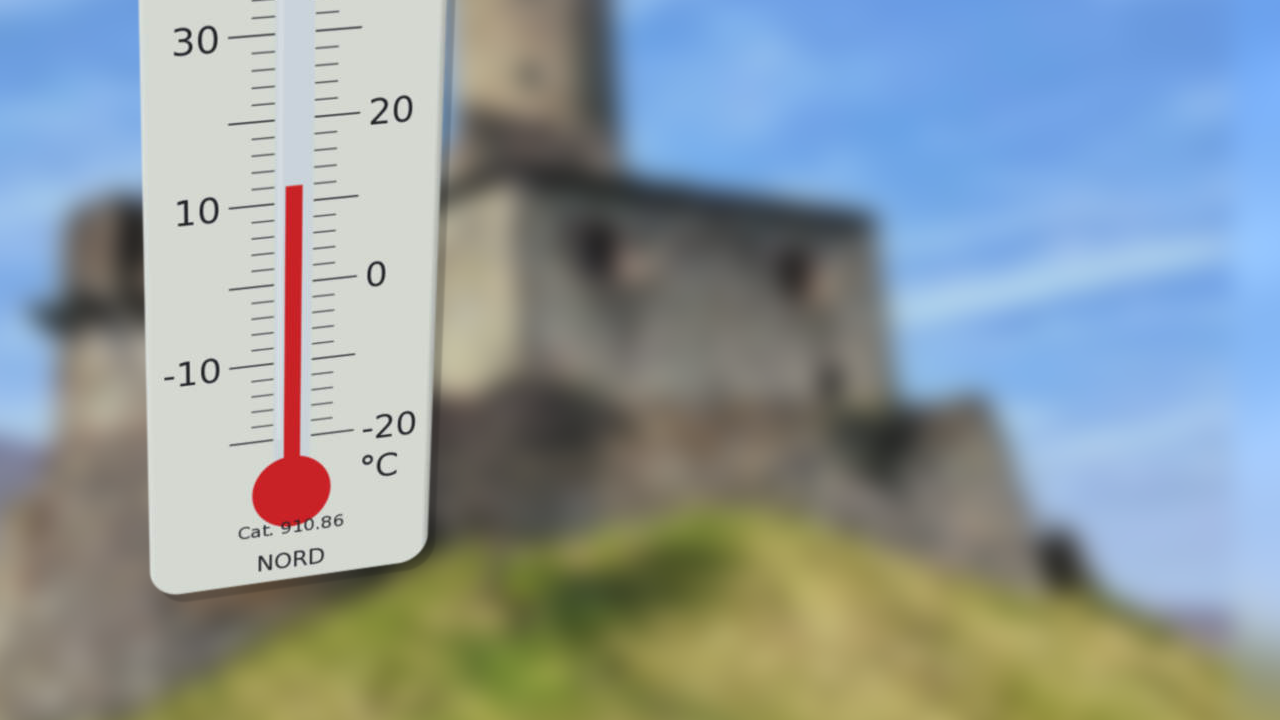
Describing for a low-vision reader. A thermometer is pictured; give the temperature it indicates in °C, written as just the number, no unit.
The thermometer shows 12
